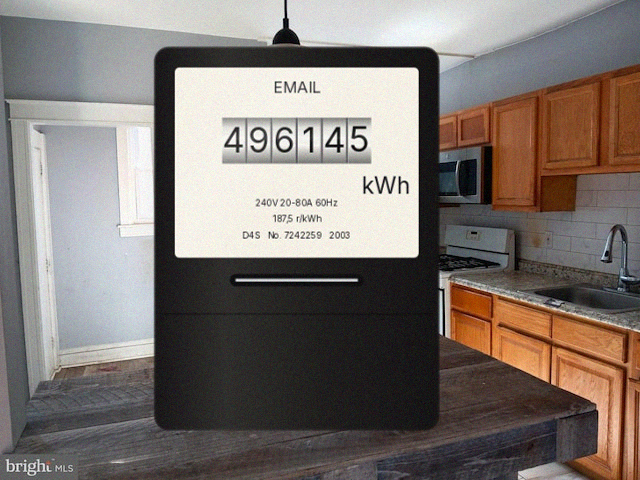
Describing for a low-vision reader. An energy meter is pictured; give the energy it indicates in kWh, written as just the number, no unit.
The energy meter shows 496145
